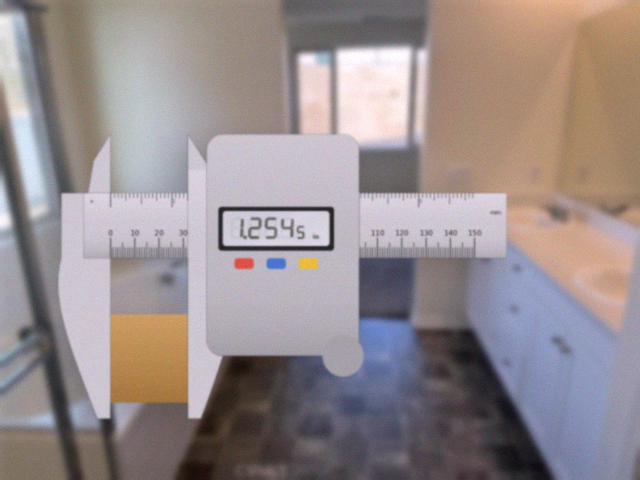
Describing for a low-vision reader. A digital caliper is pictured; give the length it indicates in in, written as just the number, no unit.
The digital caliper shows 1.2545
